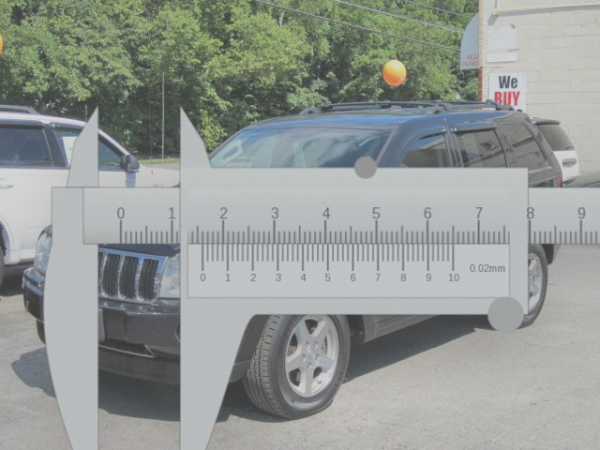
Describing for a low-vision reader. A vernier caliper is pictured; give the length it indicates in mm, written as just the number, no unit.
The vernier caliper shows 16.0
